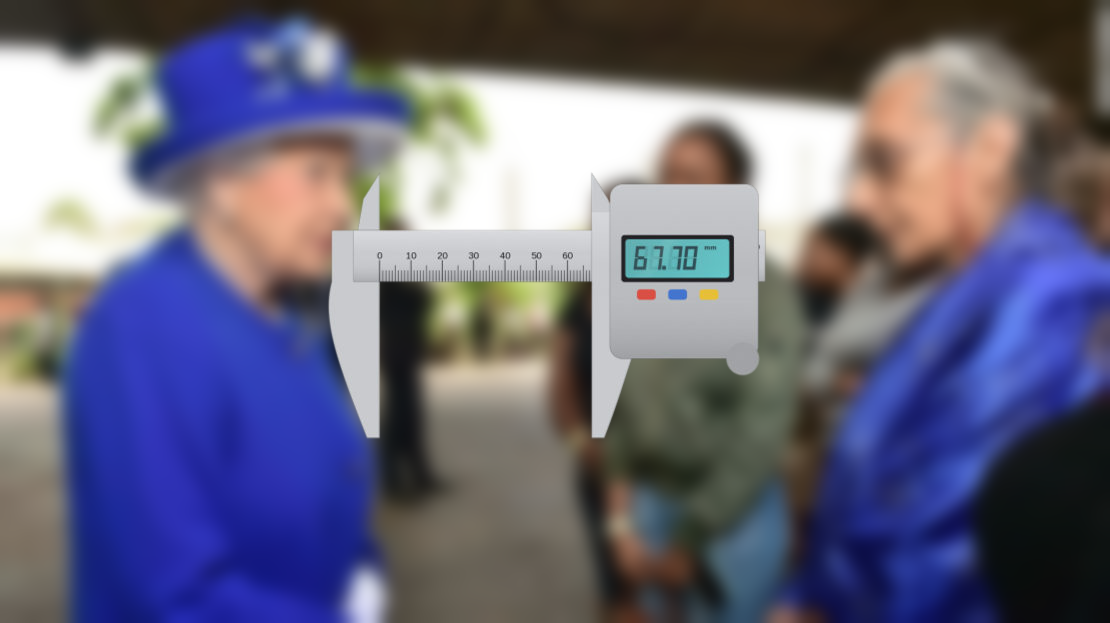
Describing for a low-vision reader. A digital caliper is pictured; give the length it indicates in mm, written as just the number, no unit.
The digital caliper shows 67.70
